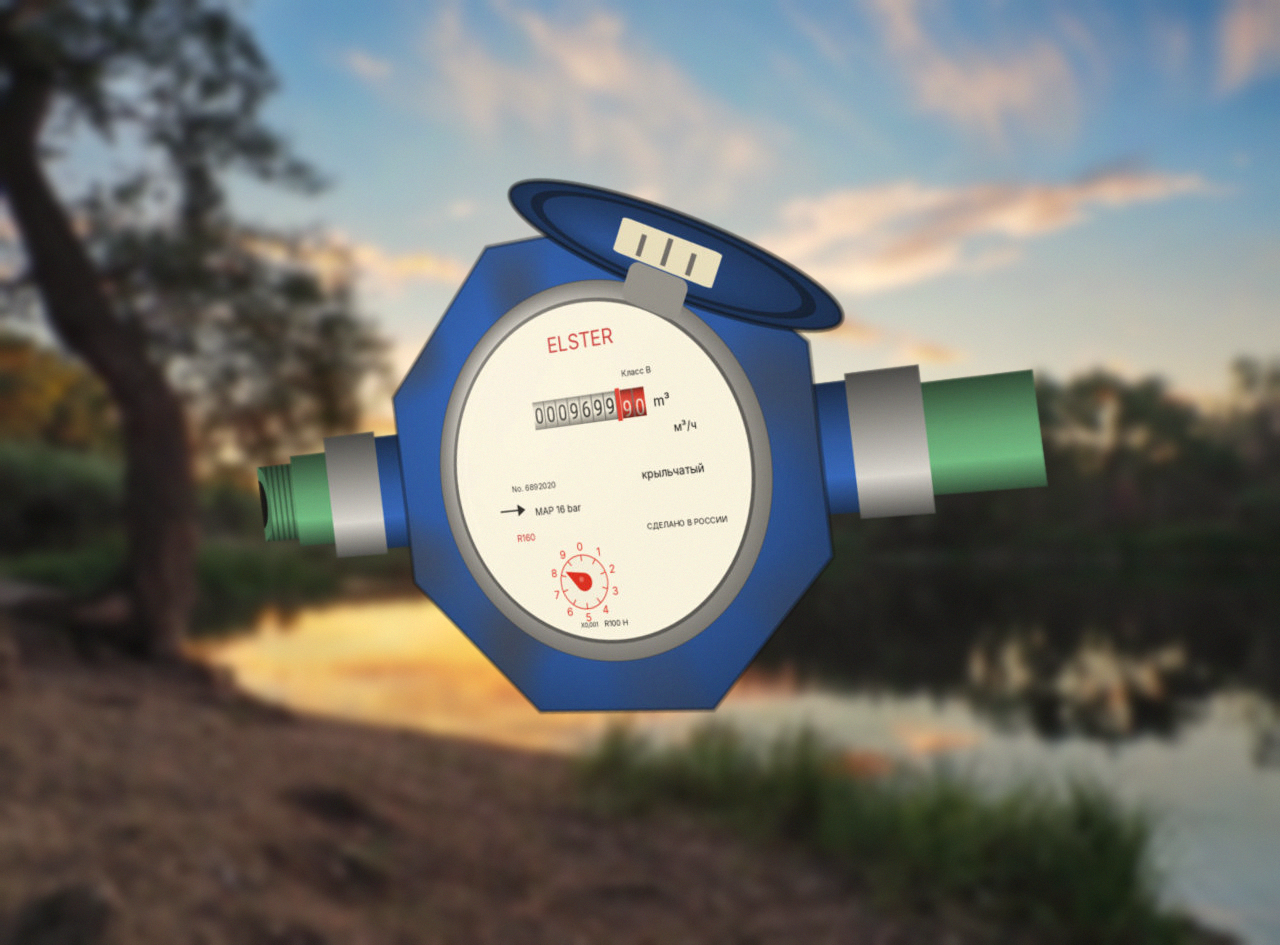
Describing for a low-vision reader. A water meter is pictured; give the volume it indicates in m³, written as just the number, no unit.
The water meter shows 9699.898
